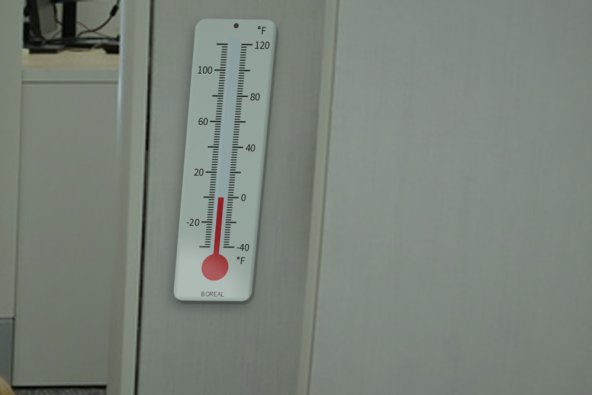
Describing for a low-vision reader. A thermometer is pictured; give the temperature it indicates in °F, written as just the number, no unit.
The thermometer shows 0
